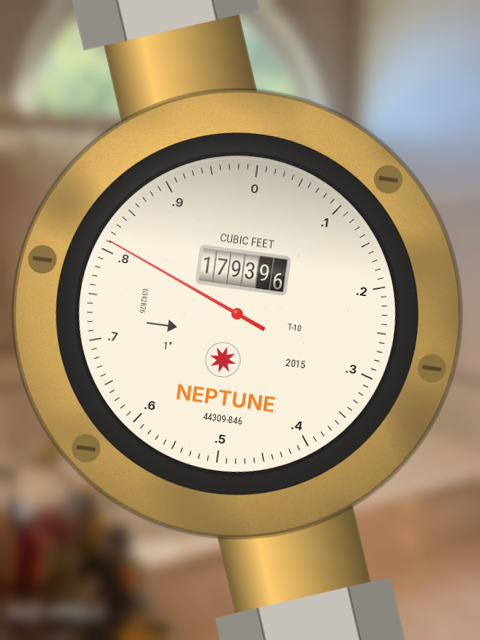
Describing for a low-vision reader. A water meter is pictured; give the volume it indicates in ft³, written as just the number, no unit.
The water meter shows 179395.81
